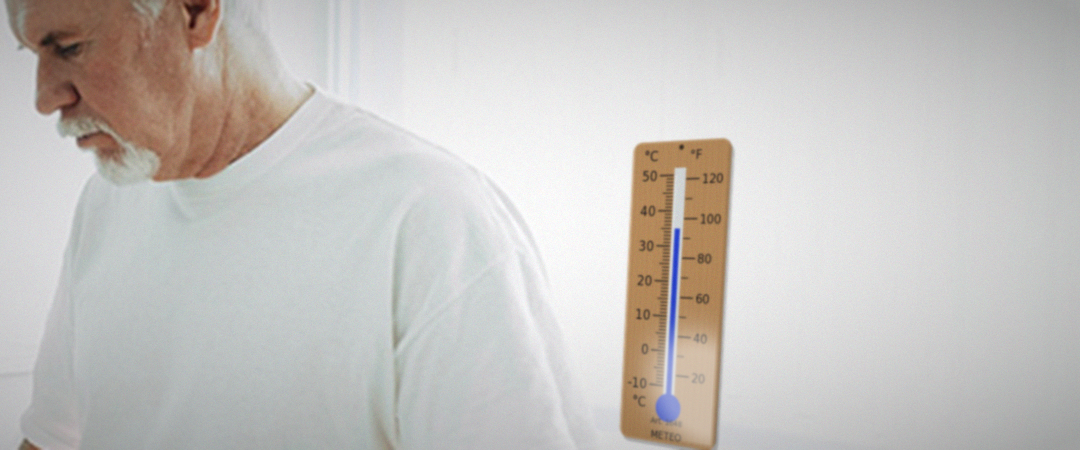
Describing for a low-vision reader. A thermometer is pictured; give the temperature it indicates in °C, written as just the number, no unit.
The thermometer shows 35
